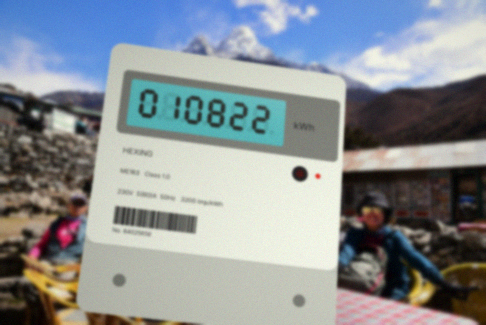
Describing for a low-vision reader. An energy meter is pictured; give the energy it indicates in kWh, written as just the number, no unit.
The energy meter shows 10822
